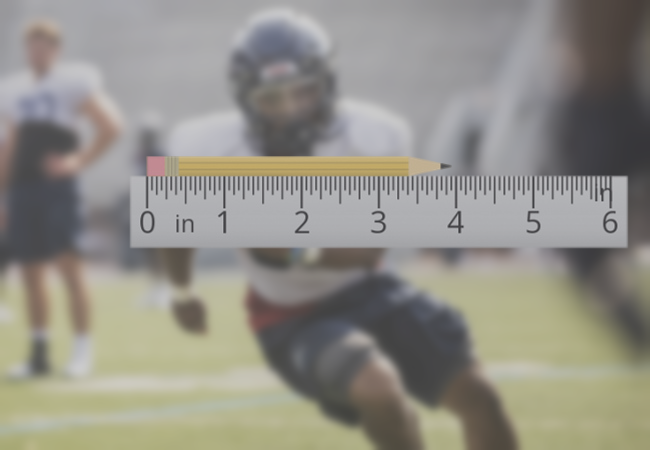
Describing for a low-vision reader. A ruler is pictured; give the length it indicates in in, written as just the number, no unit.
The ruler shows 3.9375
